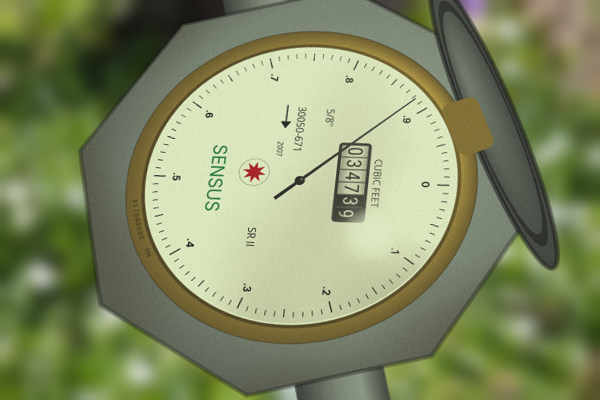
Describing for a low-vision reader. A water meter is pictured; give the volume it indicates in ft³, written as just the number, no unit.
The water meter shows 34738.88
